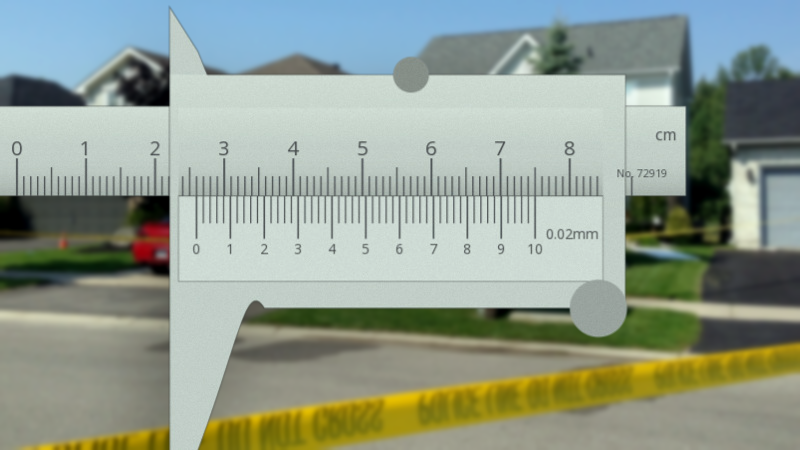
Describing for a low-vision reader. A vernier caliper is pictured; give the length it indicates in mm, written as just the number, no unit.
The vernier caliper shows 26.0
